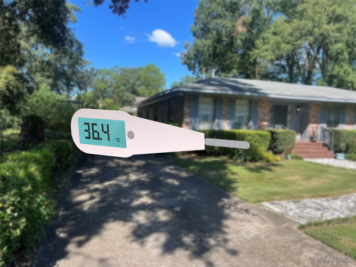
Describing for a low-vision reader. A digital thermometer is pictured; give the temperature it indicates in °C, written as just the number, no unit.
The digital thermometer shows 36.4
